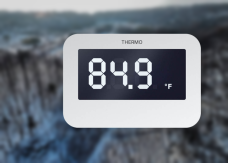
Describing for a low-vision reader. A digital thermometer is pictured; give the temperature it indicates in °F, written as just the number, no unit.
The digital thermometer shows 84.9
